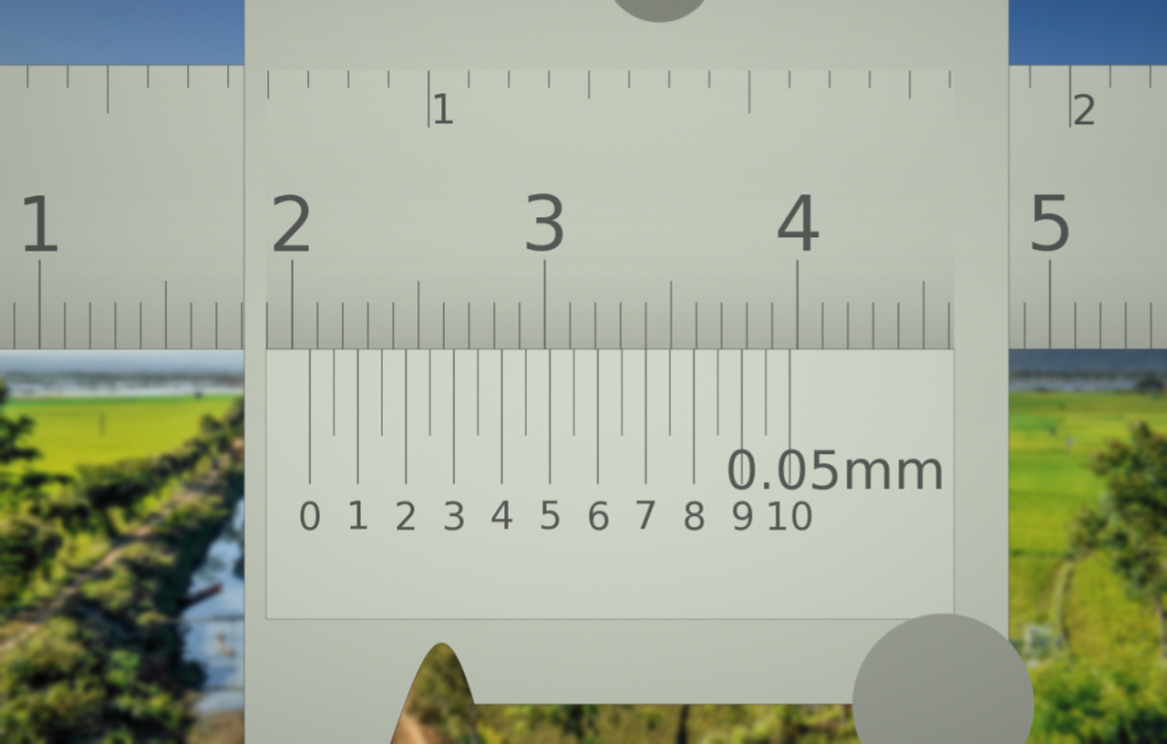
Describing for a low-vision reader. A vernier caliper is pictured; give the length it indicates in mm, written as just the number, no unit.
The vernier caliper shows 20.70
